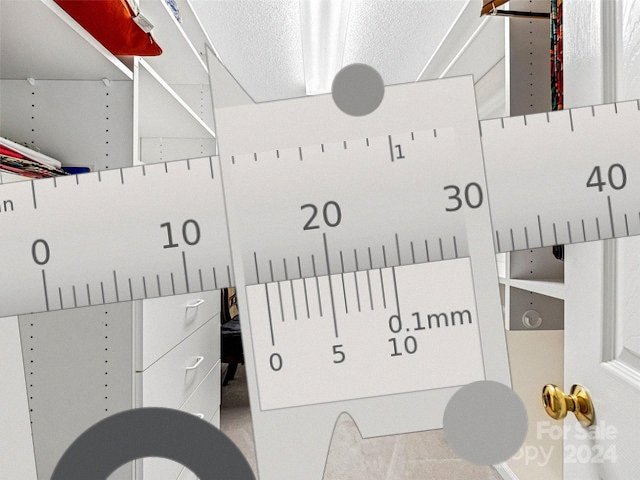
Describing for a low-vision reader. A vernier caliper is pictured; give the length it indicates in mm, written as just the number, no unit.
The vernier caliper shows 15.5
